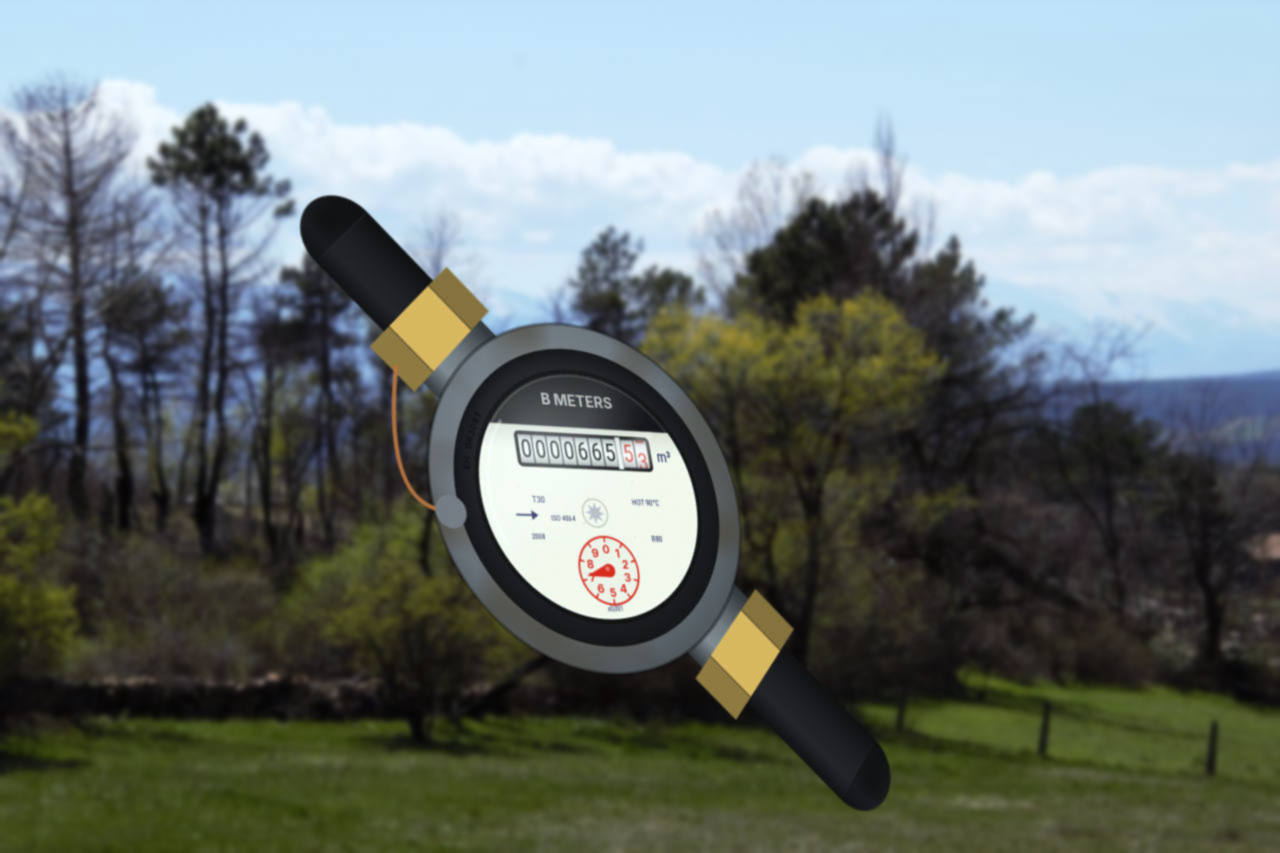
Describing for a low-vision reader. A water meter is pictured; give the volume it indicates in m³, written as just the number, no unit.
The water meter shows 665.527
